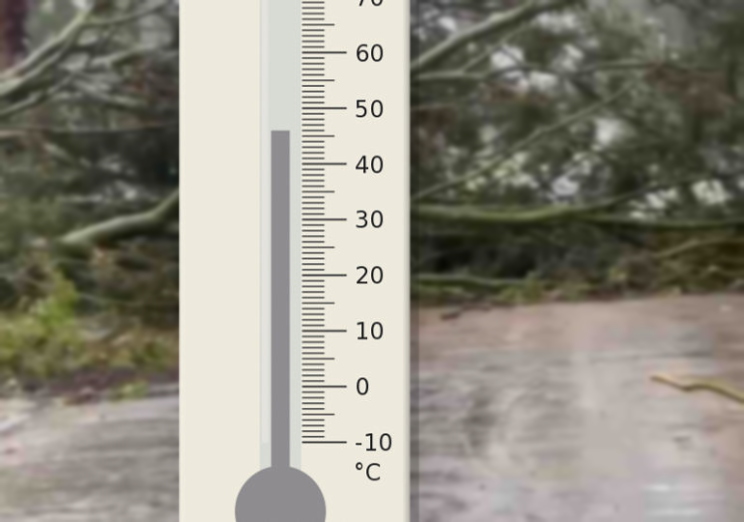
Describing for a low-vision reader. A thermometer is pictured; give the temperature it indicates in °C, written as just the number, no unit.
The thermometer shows 46
